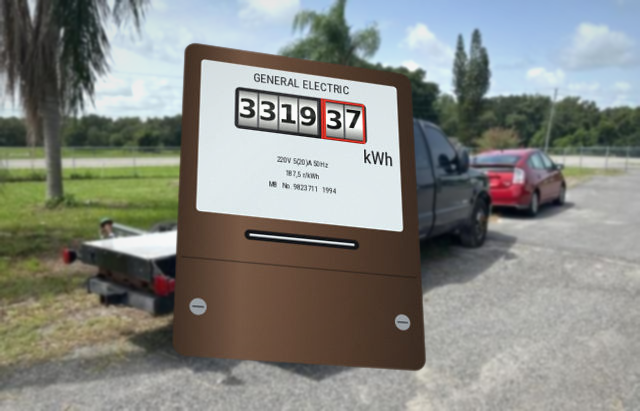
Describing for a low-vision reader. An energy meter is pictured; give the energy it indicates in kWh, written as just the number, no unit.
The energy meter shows 3319.37
